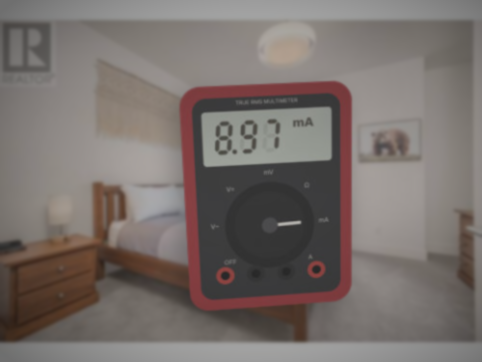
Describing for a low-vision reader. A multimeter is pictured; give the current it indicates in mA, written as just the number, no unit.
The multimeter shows 8.97
